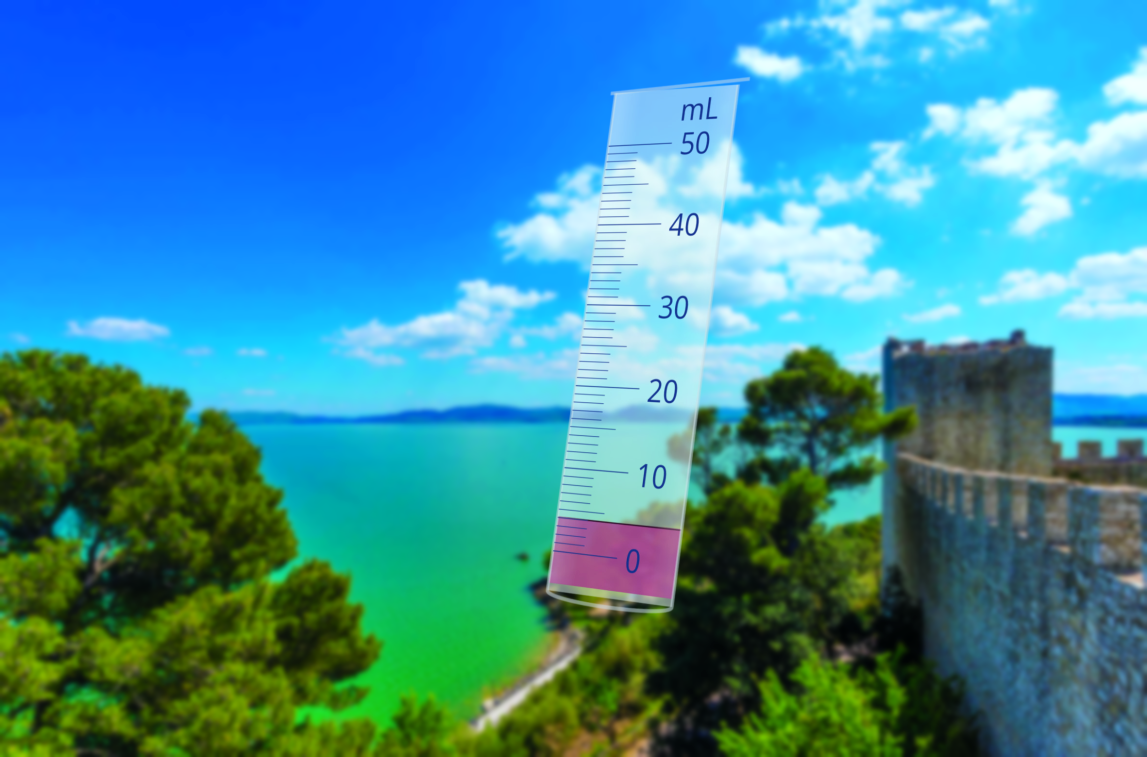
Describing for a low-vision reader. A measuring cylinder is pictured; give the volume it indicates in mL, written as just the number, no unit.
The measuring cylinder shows 4
